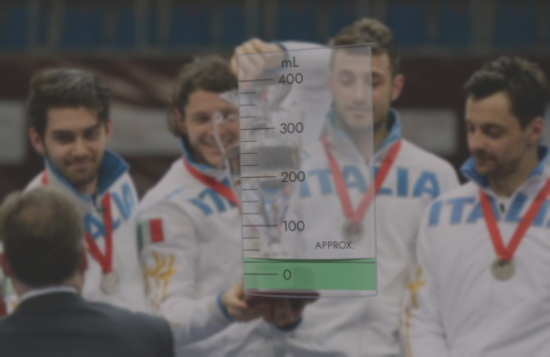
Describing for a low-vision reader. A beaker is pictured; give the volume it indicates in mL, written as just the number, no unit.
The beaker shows 25
